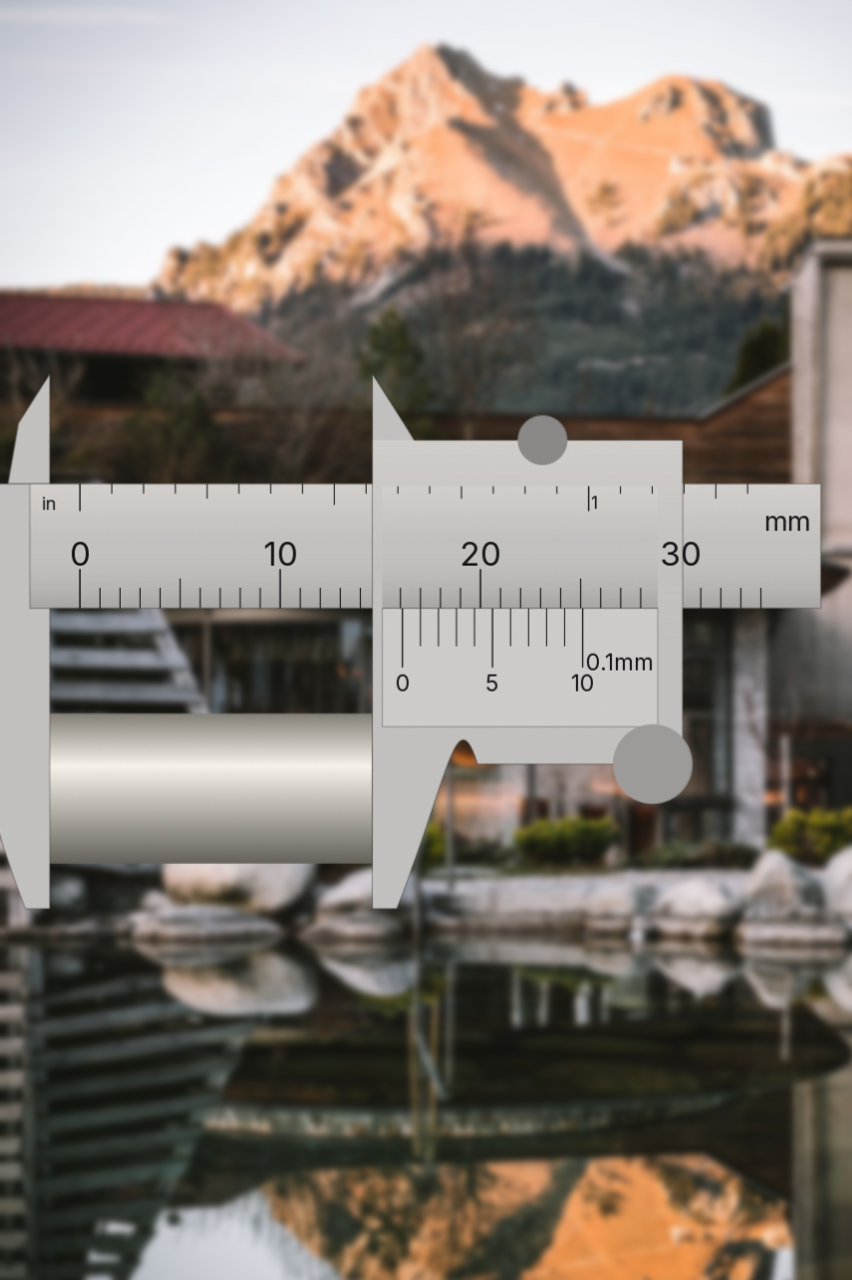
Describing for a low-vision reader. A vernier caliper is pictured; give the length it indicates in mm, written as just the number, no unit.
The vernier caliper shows 16.1
